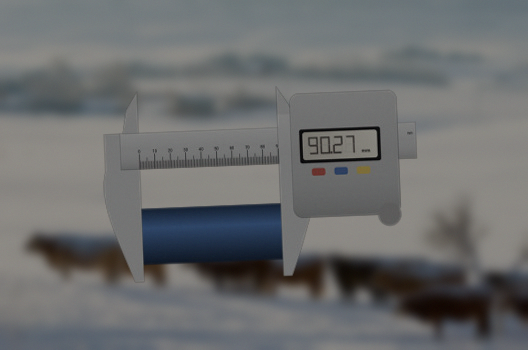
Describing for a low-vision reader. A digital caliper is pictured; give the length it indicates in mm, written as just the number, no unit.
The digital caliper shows 90.27
